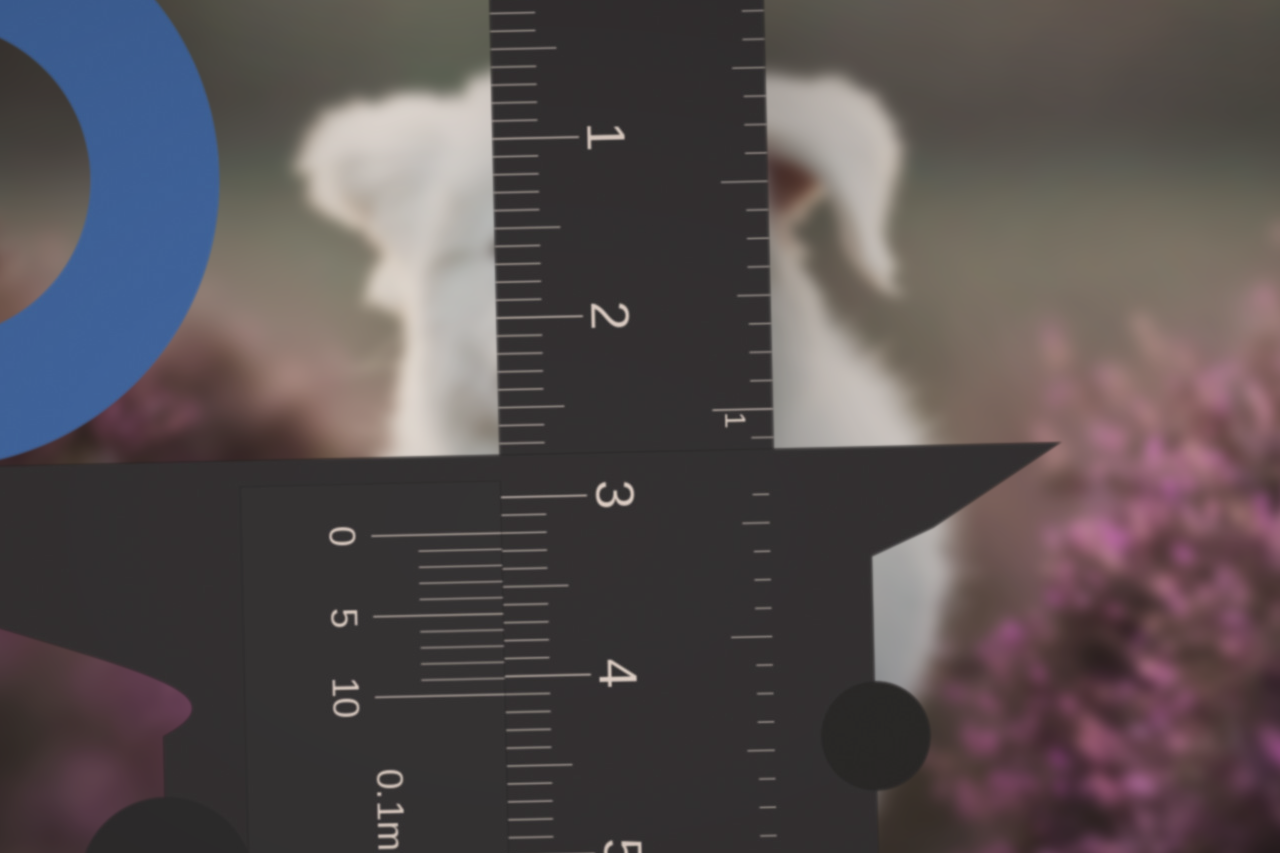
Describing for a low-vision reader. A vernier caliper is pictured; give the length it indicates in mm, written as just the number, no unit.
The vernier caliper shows 32.0
